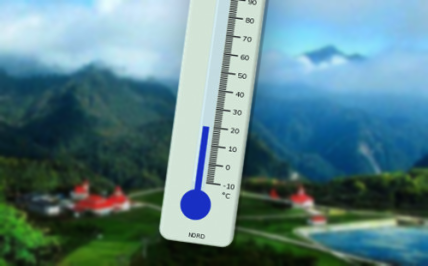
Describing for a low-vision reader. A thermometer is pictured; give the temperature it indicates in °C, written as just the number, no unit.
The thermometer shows 20
